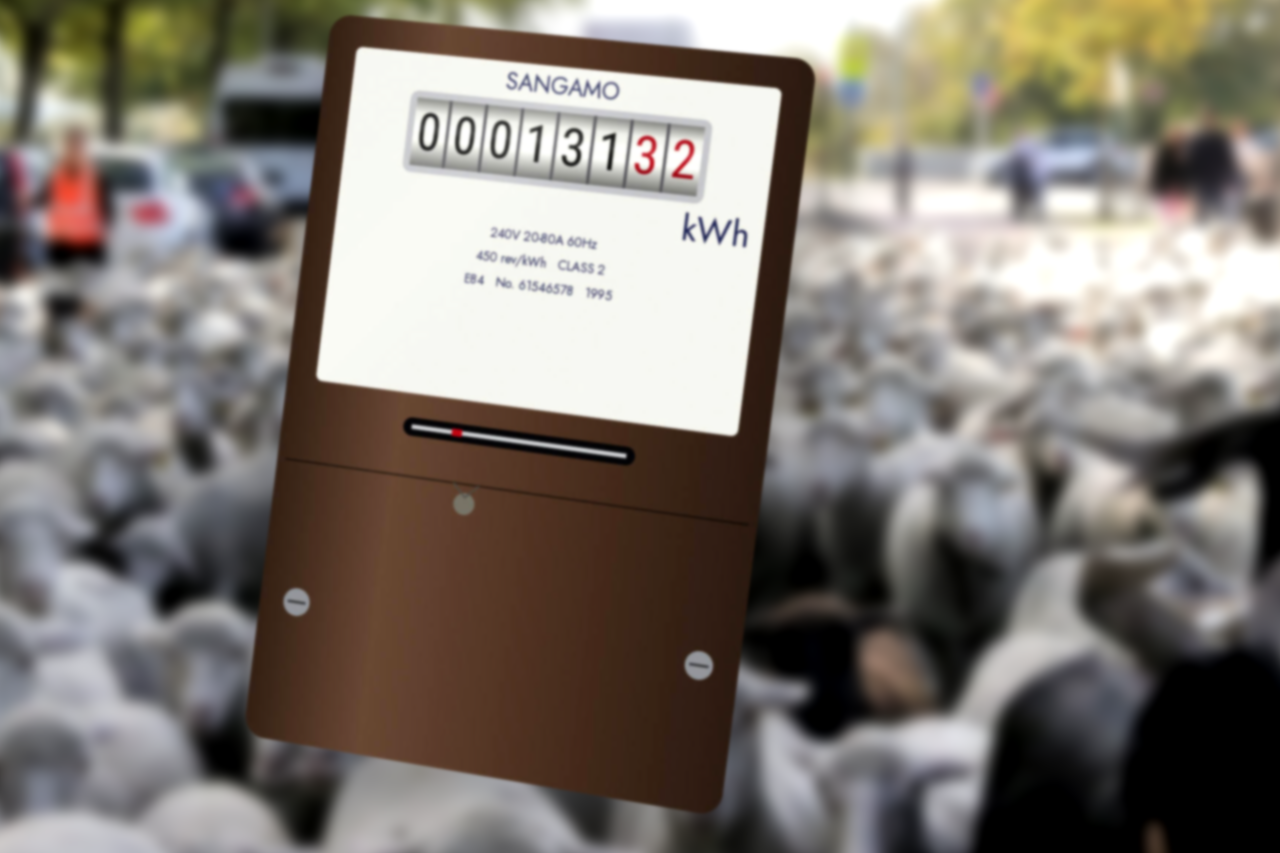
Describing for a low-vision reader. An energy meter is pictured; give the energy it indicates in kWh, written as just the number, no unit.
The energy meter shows 131.32
